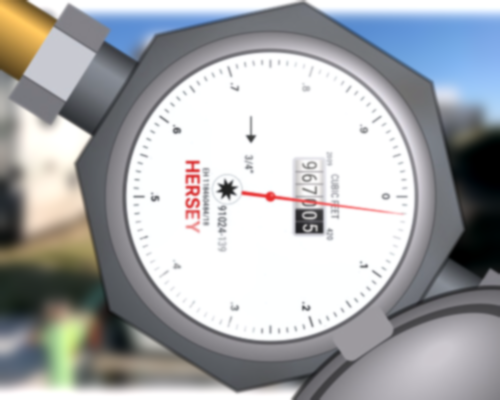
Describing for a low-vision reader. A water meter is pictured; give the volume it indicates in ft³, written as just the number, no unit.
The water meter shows 967005.02
